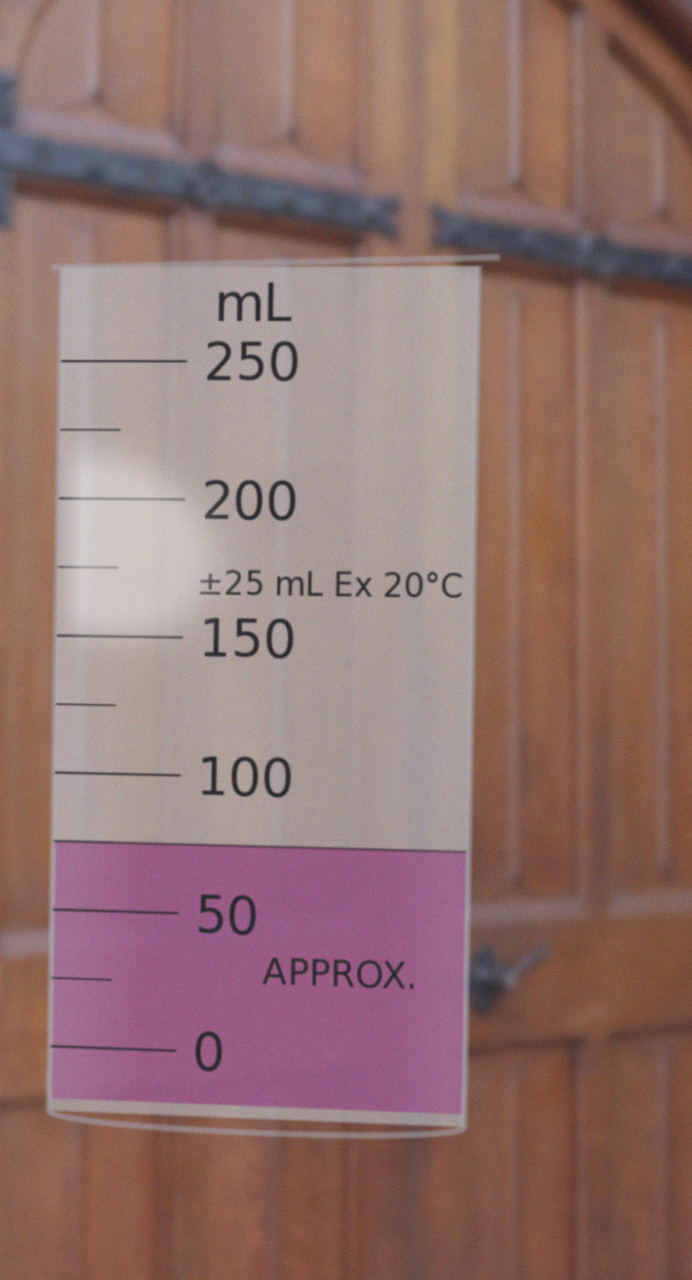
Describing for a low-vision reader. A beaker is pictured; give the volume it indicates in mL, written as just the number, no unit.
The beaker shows 75
